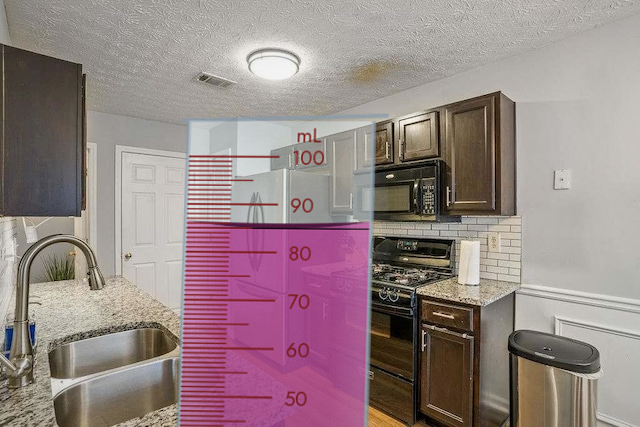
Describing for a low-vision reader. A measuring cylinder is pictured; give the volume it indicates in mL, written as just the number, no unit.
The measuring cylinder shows 85
